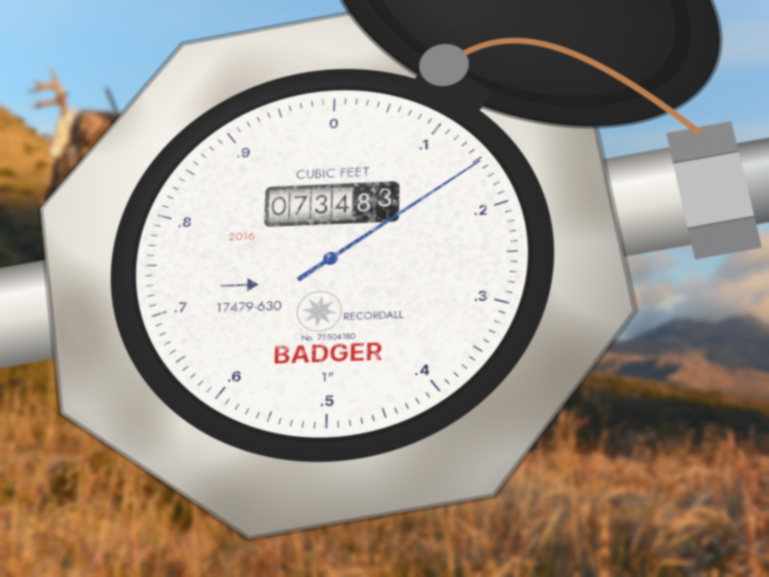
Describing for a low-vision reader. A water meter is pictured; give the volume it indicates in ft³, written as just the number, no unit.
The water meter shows 73483.15
